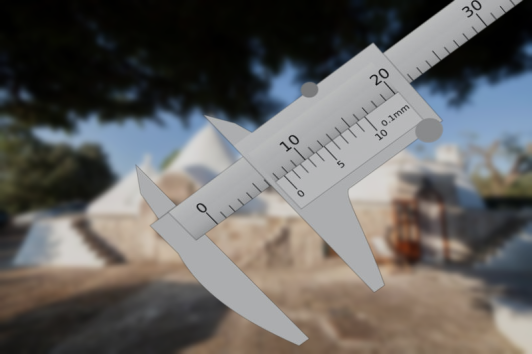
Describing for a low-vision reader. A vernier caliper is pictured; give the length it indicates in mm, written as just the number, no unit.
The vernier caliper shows 7.6
